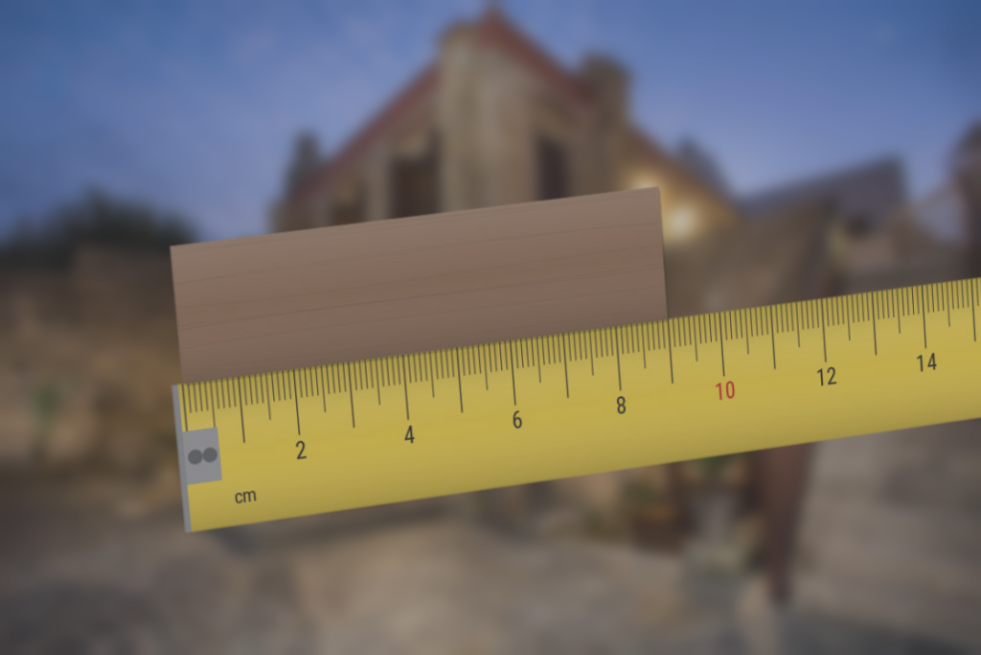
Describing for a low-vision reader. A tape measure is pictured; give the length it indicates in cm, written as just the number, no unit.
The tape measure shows 9
